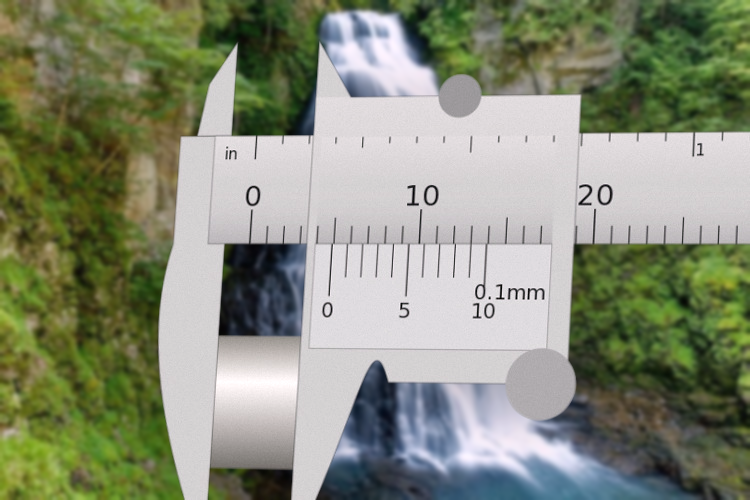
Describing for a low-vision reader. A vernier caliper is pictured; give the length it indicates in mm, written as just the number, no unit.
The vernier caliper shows 4.9
